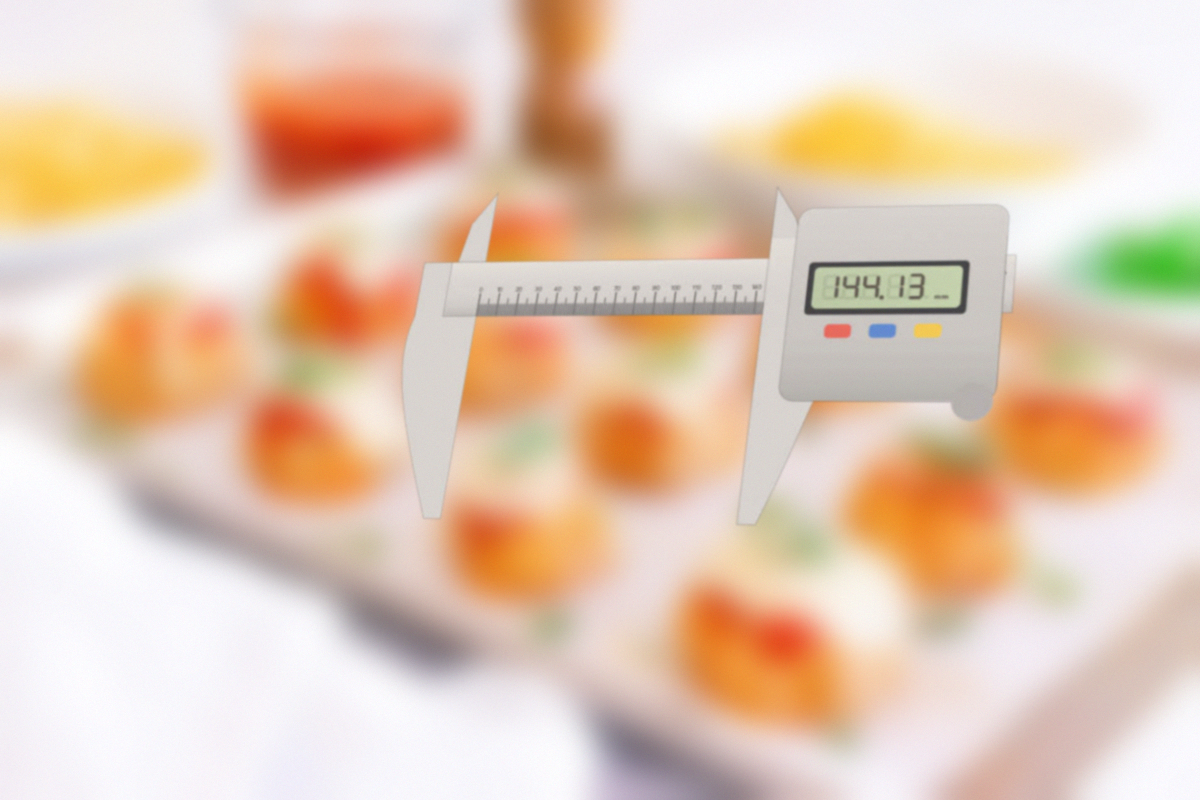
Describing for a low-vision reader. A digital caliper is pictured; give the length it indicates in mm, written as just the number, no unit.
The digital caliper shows 144.13
